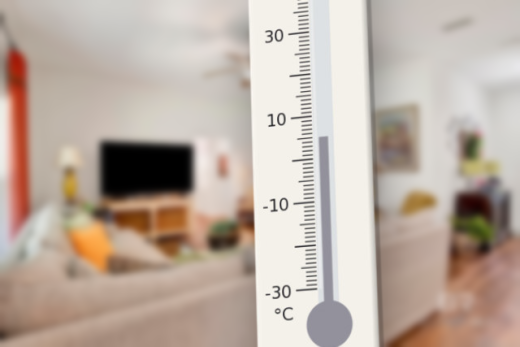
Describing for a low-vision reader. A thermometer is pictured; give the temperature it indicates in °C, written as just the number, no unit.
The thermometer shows 5
